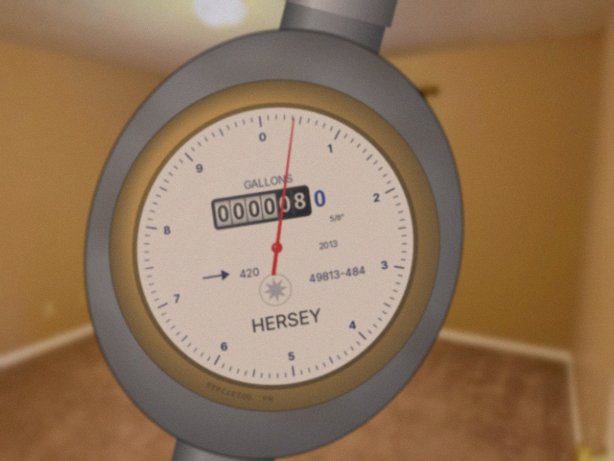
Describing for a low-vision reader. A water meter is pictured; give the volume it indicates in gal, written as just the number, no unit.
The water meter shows 80.4
